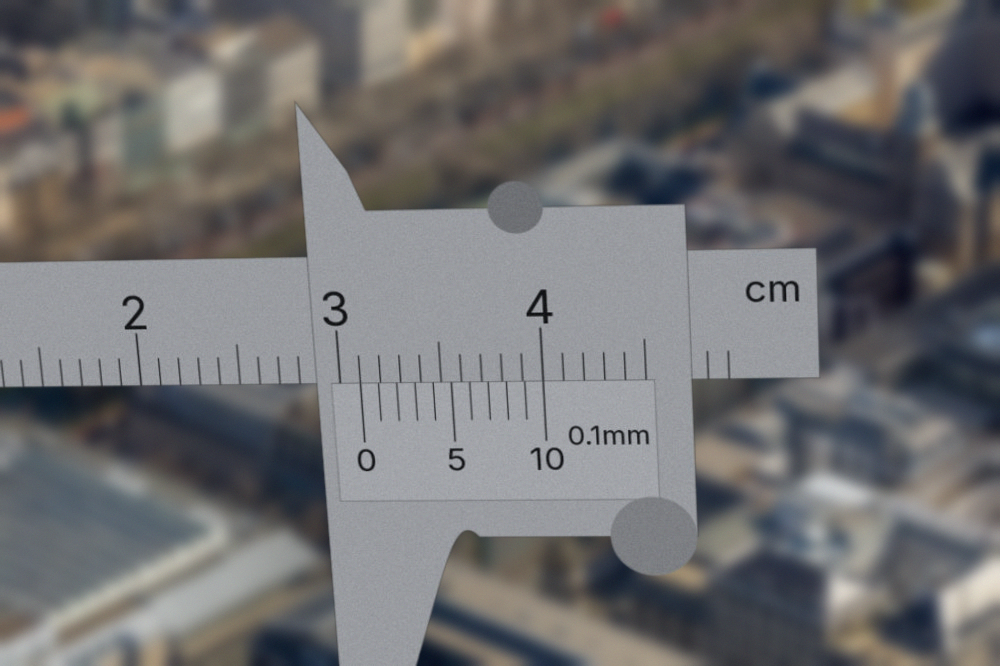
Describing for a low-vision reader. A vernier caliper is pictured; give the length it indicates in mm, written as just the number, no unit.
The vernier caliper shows 31.0
